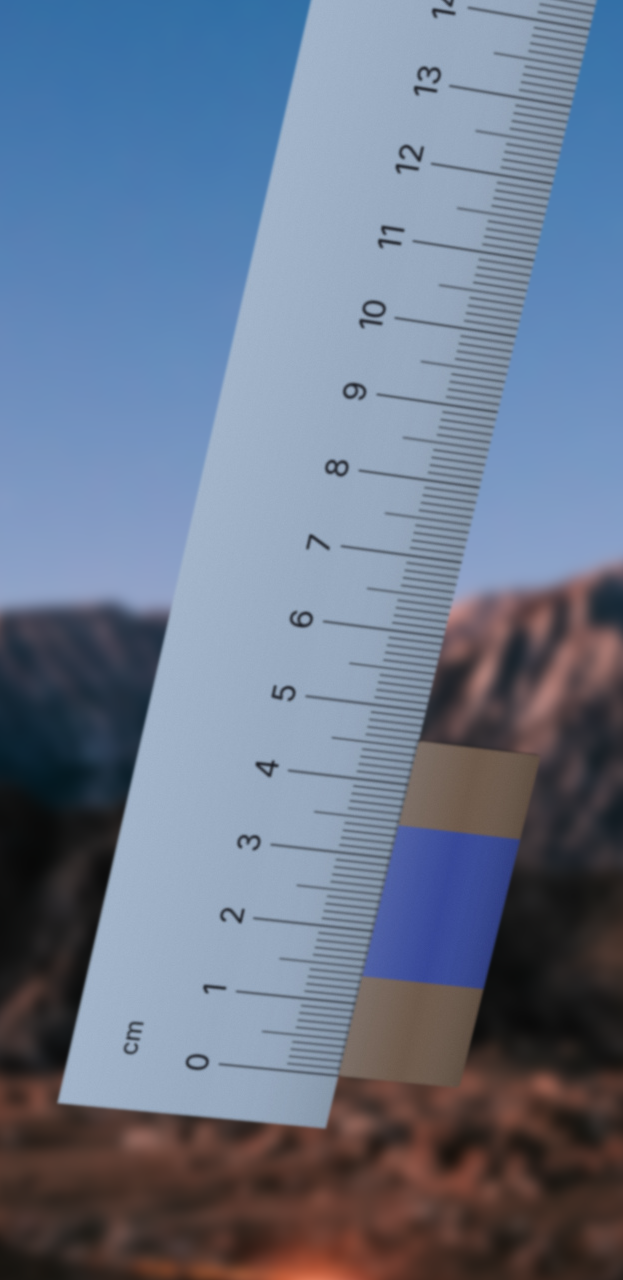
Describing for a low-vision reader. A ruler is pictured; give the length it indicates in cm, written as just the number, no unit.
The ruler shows 4.6
